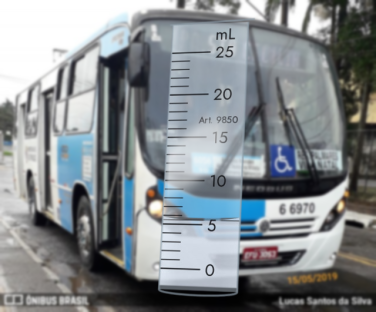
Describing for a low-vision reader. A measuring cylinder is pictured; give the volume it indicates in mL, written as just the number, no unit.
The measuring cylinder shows 5.5
